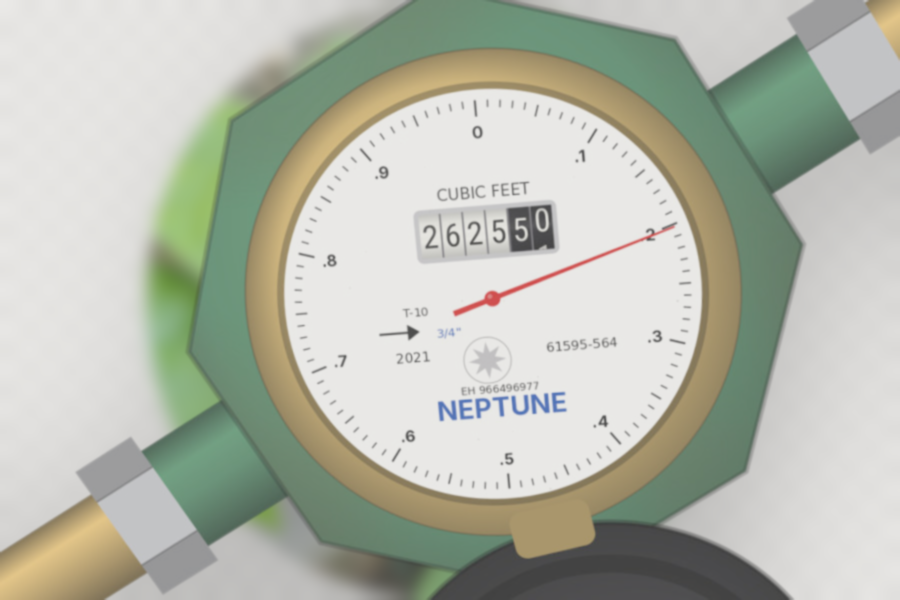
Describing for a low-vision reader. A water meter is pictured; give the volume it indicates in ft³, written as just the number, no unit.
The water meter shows 262550.20
